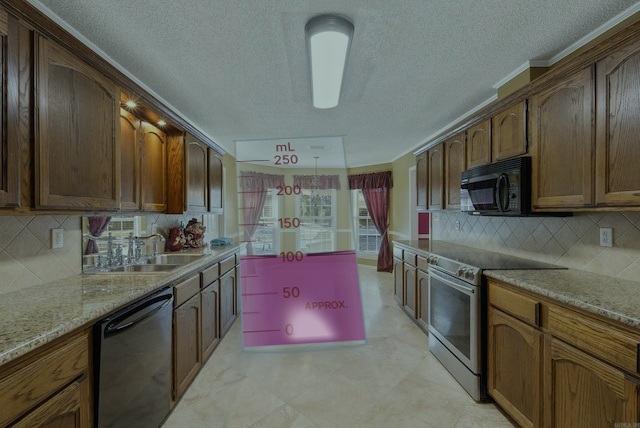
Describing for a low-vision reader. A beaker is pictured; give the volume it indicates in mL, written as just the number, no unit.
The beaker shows 100
